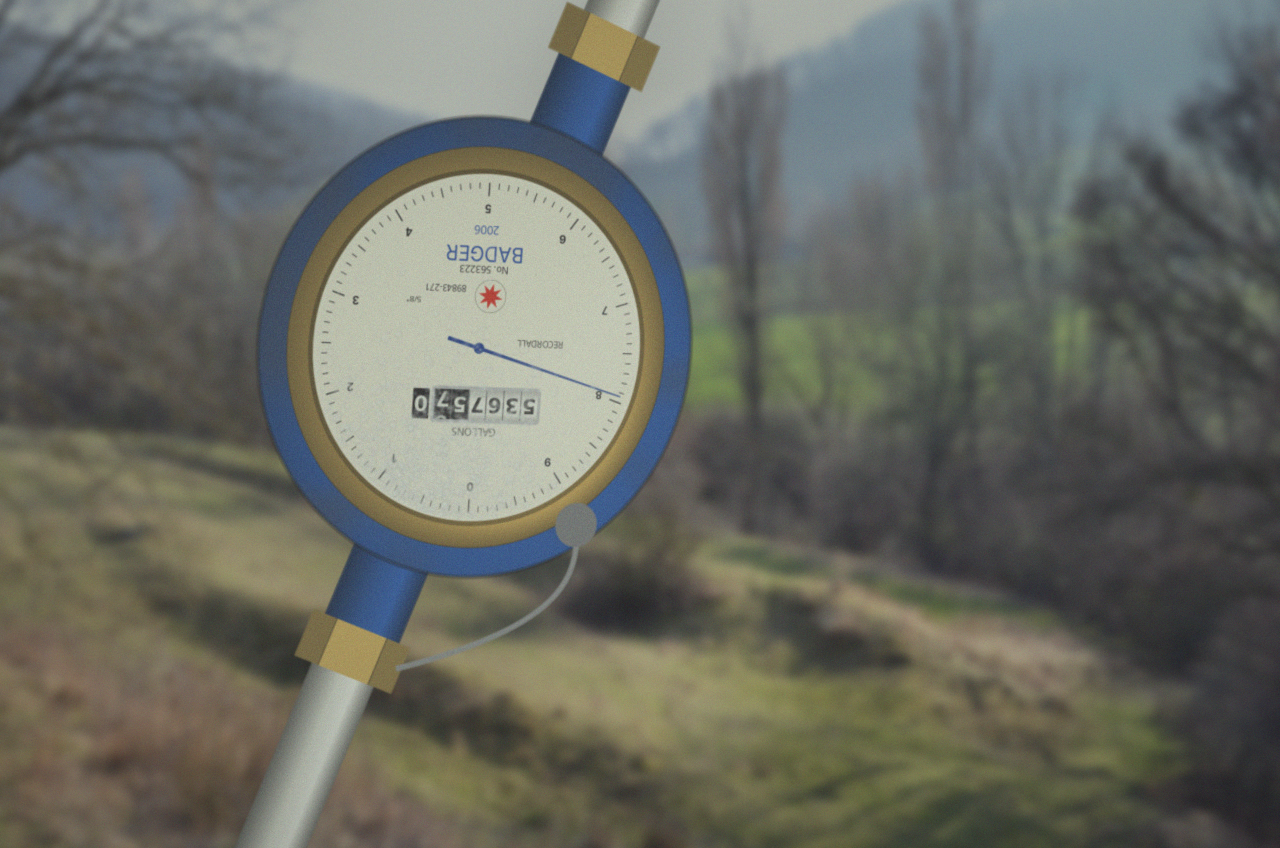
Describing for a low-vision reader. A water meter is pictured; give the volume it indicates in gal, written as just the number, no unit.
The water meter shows 5367567.9
